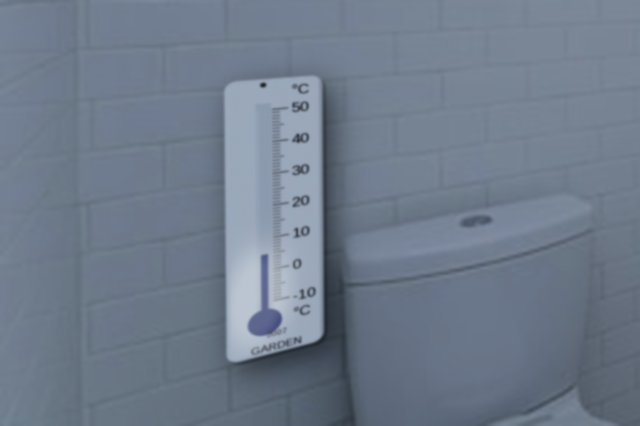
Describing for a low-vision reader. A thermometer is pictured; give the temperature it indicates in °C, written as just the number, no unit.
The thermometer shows 5
